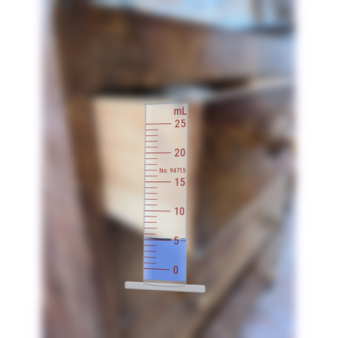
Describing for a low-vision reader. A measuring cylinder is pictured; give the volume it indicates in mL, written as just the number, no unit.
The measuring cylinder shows 5
